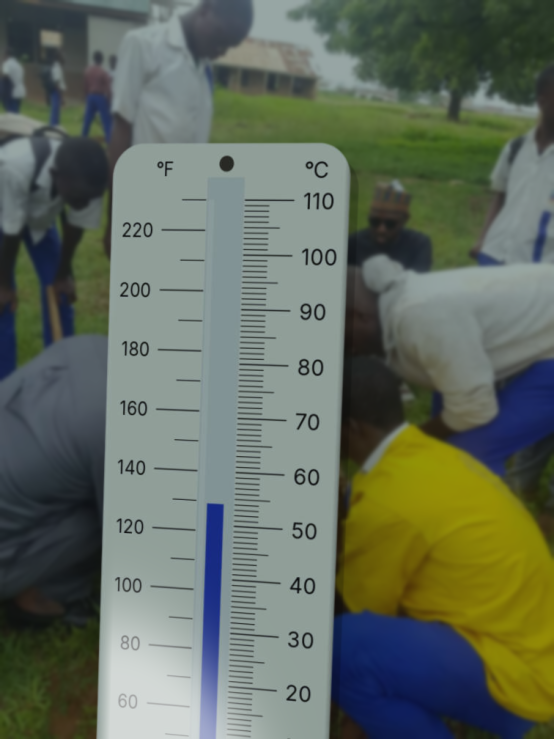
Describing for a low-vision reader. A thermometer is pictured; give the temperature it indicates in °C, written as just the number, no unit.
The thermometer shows 54
